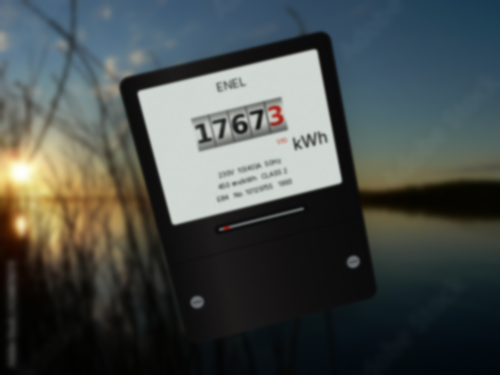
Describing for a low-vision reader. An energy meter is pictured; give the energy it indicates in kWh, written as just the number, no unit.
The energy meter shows 1767.3
